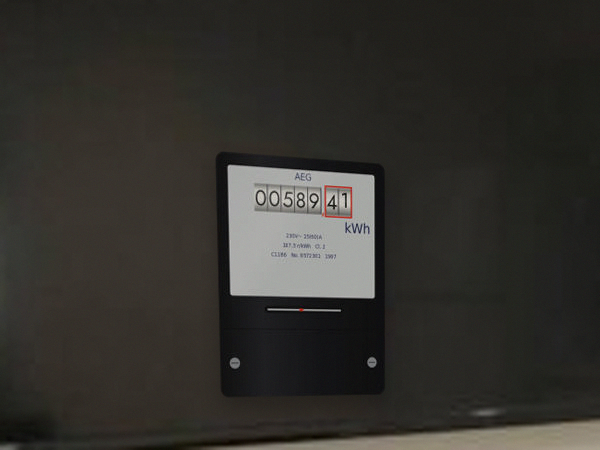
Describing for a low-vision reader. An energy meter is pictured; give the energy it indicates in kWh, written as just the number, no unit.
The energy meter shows 589.41
